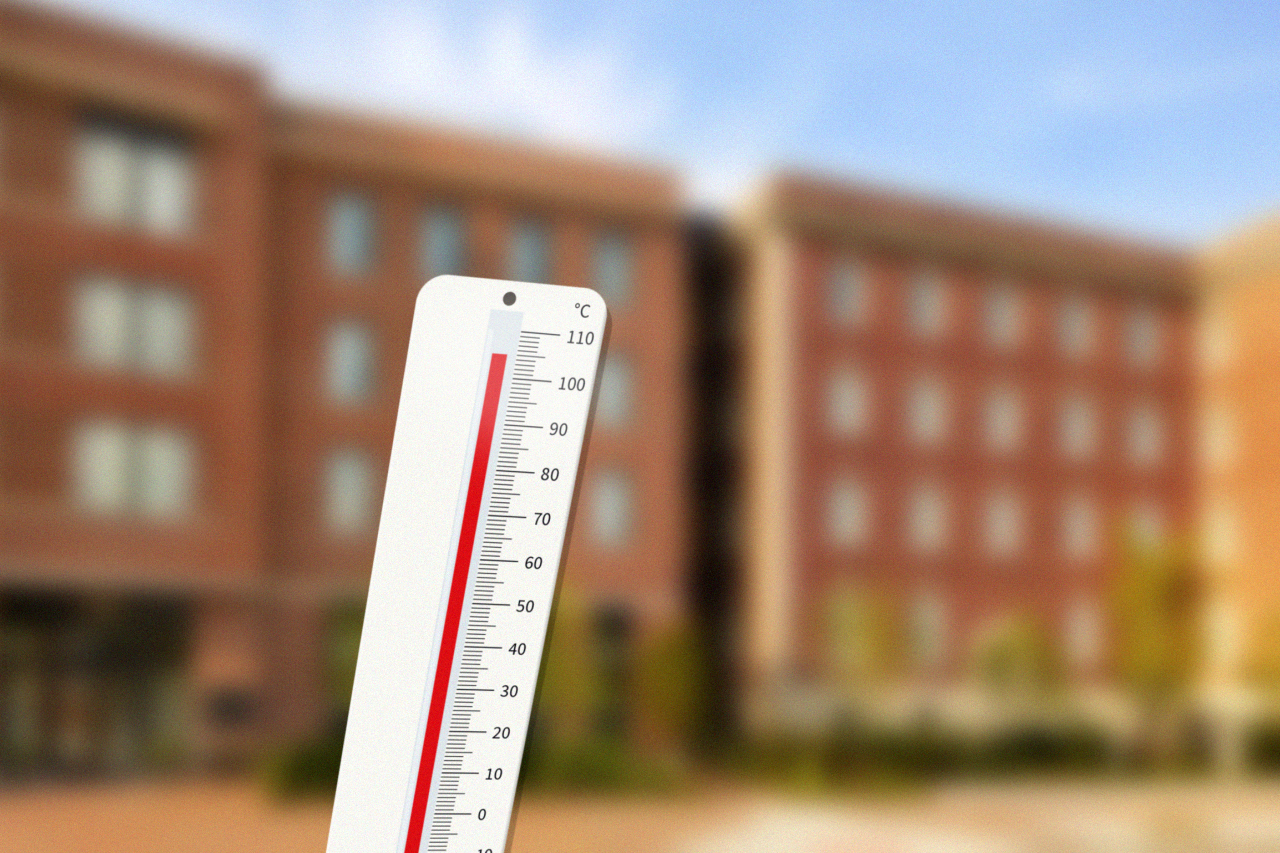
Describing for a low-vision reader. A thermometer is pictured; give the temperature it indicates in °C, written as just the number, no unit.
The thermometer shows 105
